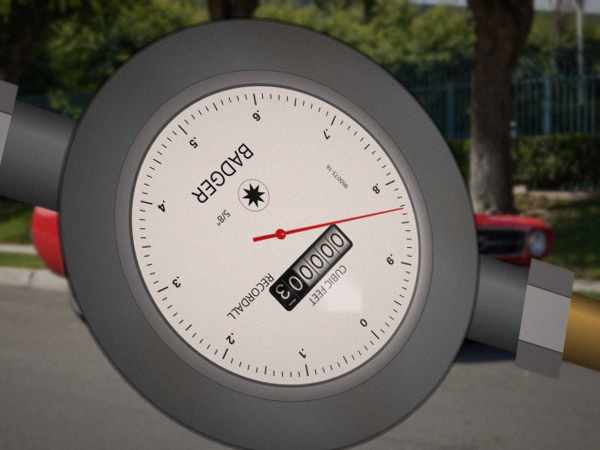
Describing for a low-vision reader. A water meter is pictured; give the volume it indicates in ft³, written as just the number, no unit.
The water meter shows 2.83
